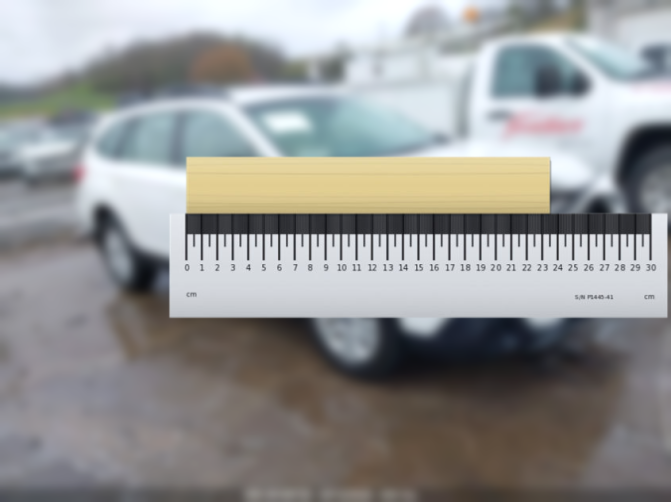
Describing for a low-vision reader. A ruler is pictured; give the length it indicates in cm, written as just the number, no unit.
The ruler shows 23.5
